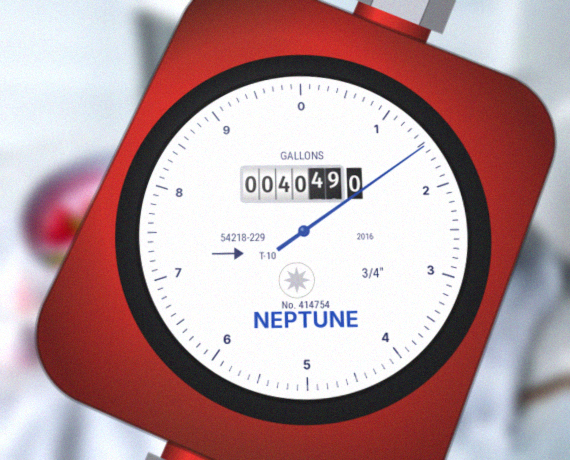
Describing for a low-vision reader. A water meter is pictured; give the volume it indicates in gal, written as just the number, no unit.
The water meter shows 40491.5
